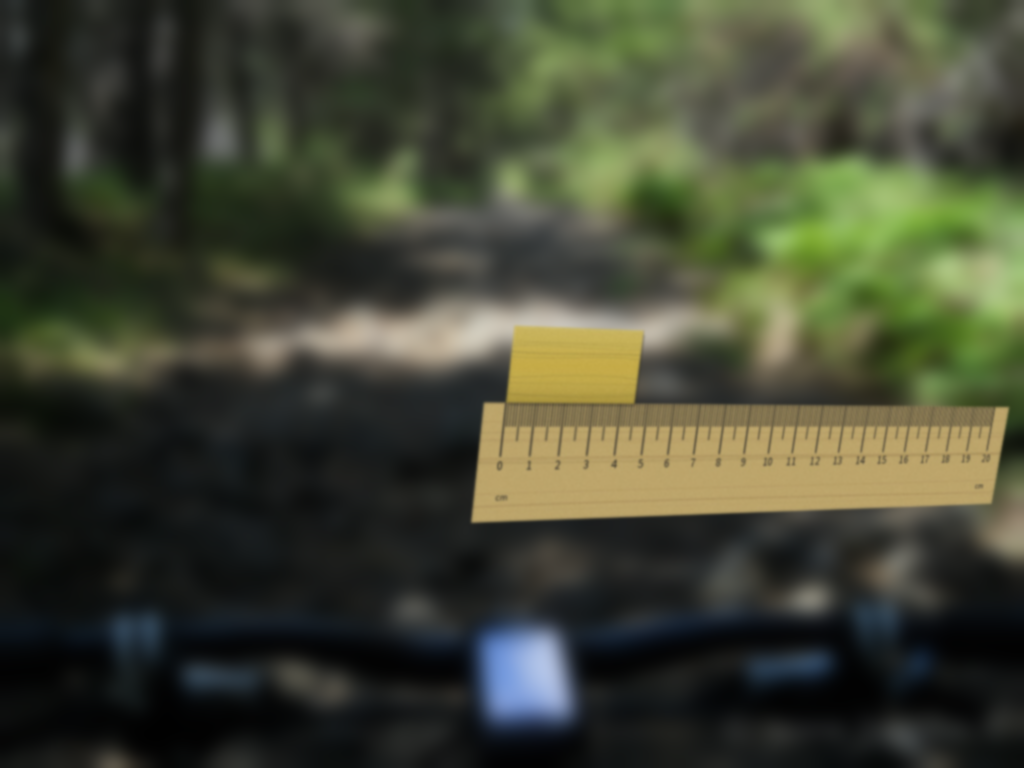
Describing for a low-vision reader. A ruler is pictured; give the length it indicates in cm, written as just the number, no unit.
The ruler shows 4.5
